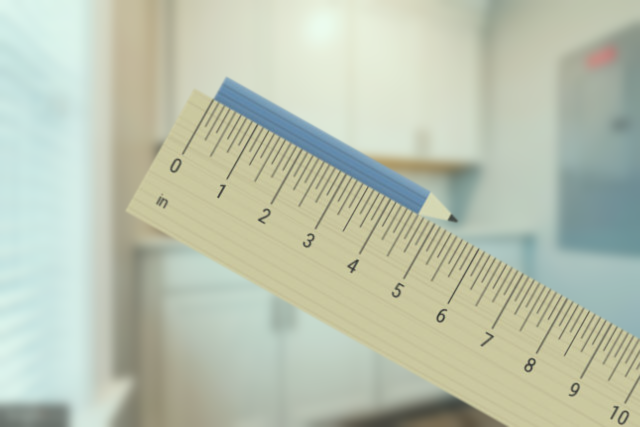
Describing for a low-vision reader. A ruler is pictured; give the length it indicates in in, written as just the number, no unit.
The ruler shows 5.375
